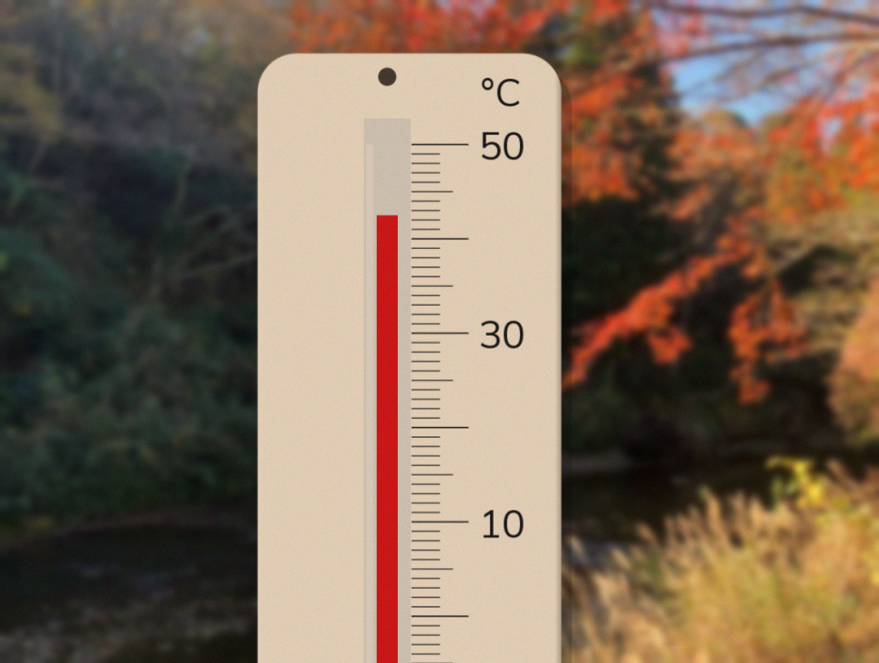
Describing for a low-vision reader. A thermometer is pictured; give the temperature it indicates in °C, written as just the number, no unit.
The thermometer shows 42.5
